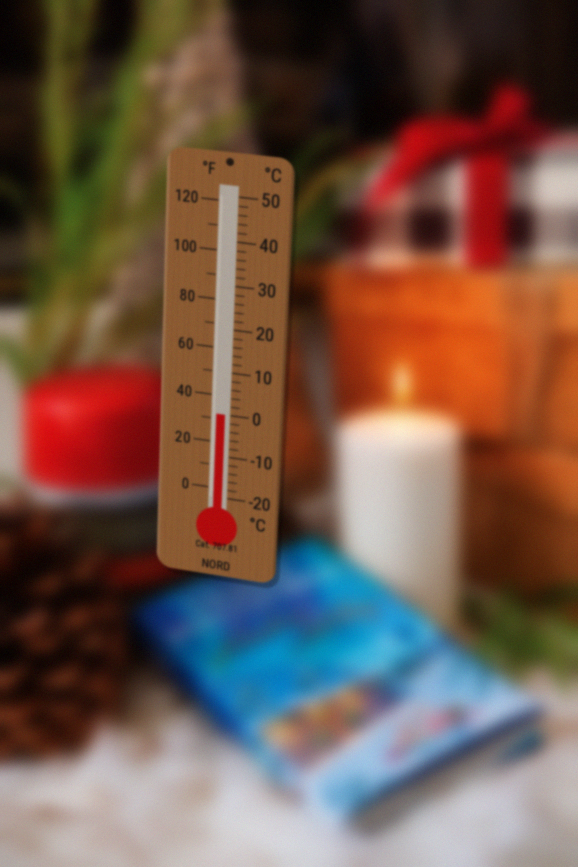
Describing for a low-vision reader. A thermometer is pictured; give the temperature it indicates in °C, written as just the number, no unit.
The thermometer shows 0
